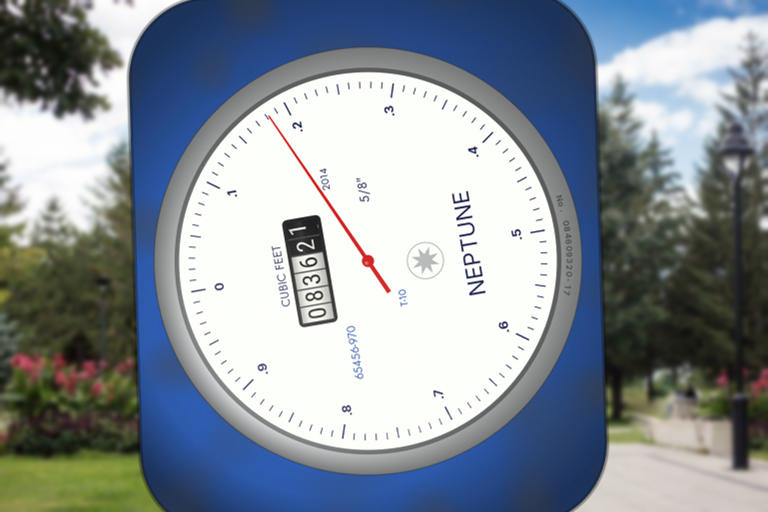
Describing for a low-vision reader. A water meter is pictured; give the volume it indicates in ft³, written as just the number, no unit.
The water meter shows 83621.18
